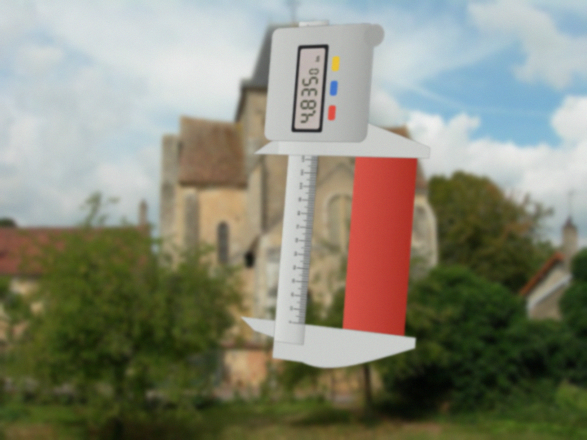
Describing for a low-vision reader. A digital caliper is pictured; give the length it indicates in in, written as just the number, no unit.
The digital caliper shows 4.8350
